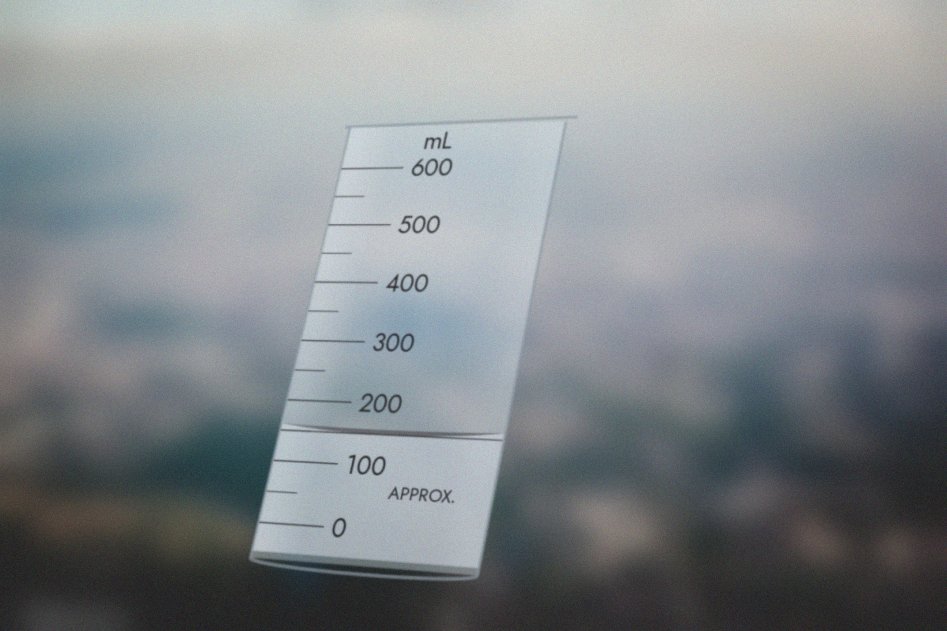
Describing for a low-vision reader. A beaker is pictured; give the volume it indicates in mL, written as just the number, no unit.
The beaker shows 150
